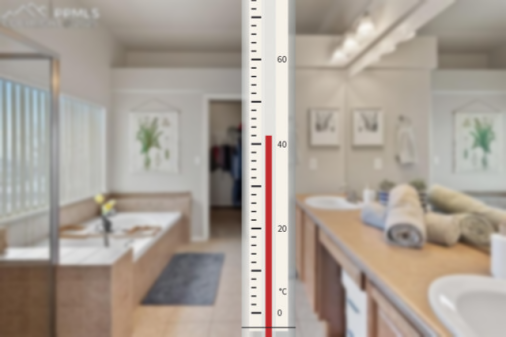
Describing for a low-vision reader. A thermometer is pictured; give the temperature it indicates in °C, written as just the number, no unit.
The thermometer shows 42
